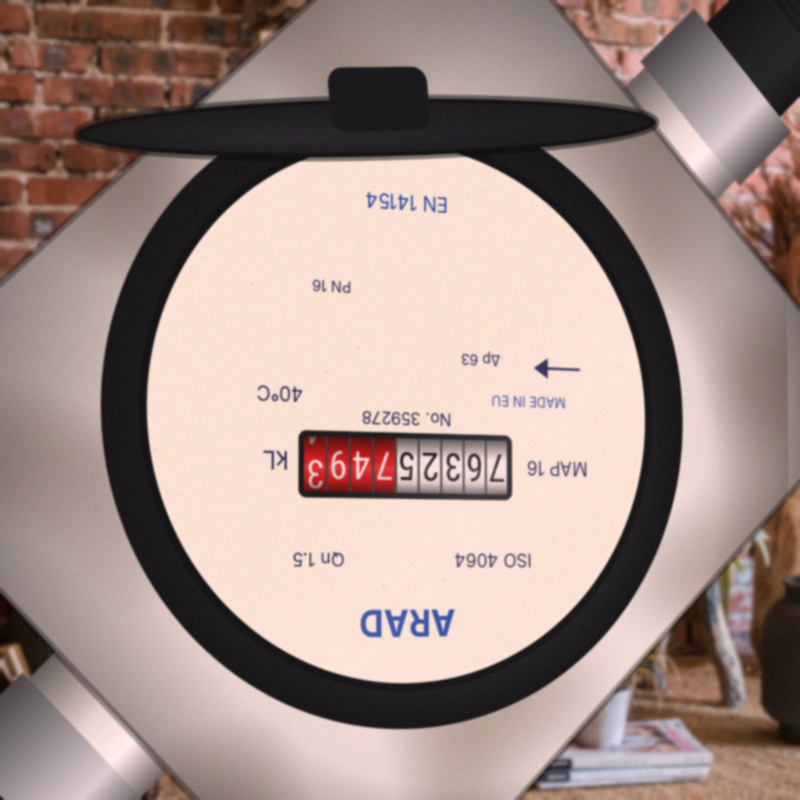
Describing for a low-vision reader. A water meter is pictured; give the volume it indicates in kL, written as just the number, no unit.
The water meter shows 76325.7493
